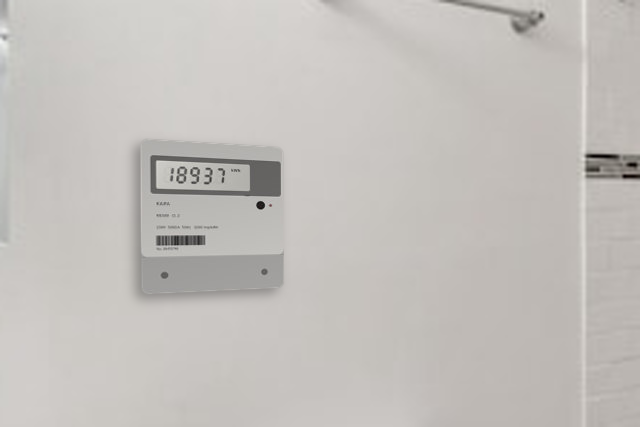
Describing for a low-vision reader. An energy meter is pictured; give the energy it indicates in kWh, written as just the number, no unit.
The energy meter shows 18937
